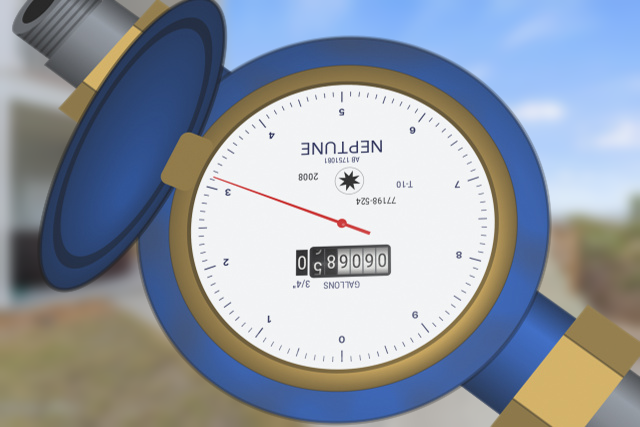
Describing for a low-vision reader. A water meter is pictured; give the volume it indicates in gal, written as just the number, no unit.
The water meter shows 606853.1
